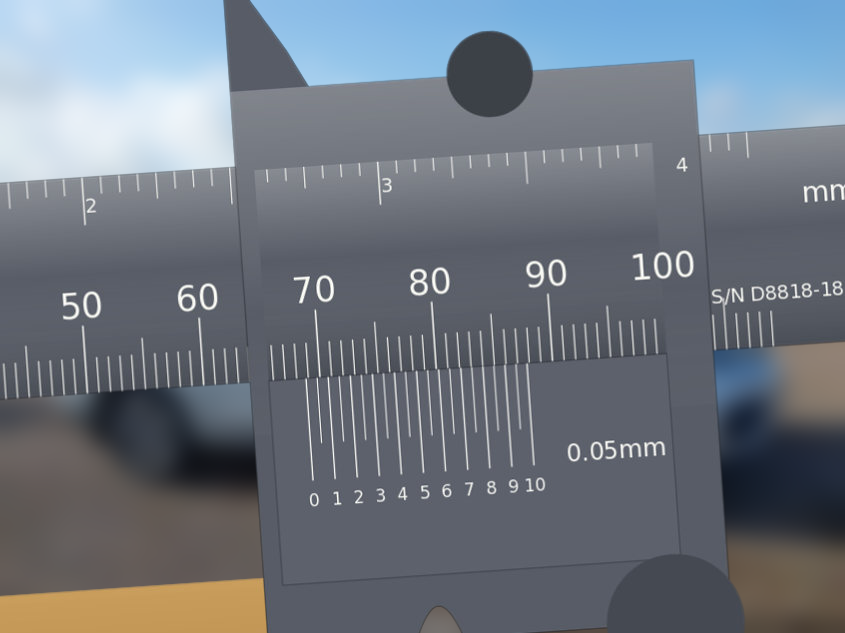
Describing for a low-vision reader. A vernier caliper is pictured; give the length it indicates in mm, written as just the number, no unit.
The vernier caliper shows 68.8
